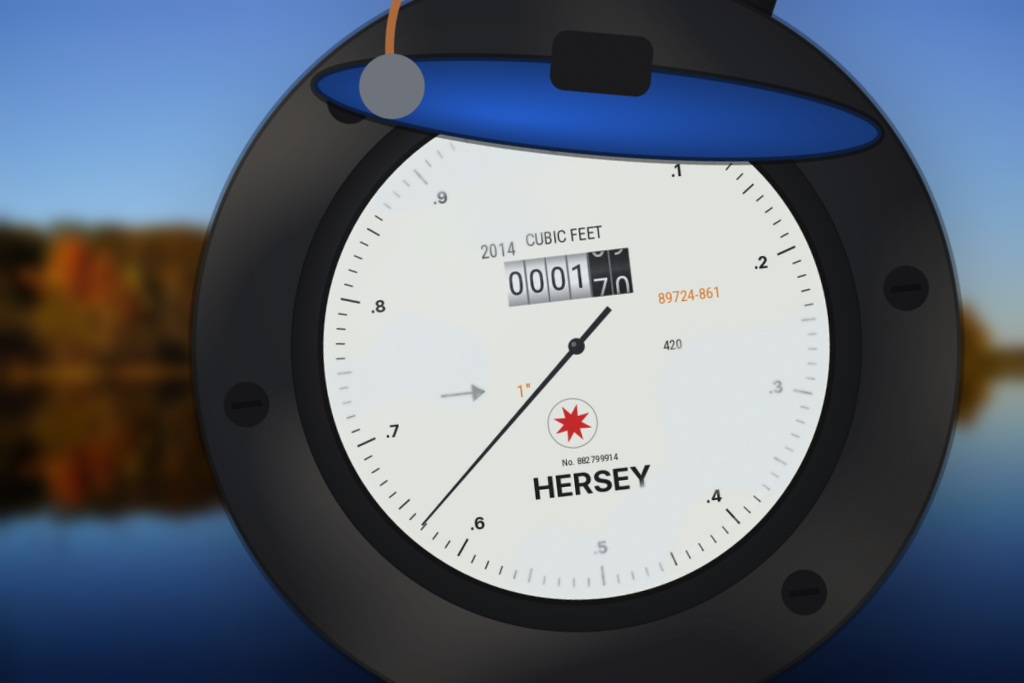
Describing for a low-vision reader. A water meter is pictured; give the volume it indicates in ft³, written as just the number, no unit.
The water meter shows 169.63
